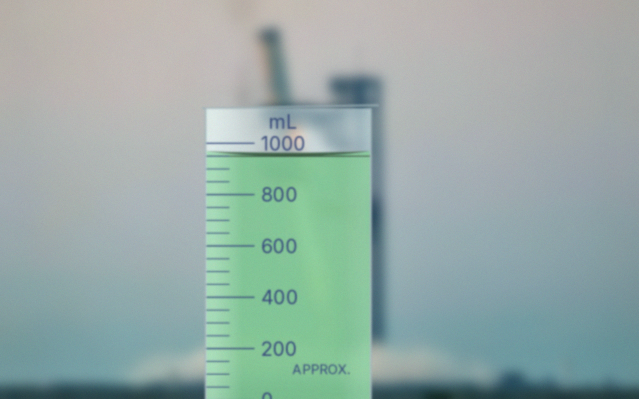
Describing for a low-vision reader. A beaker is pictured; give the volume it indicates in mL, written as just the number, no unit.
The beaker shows 950
